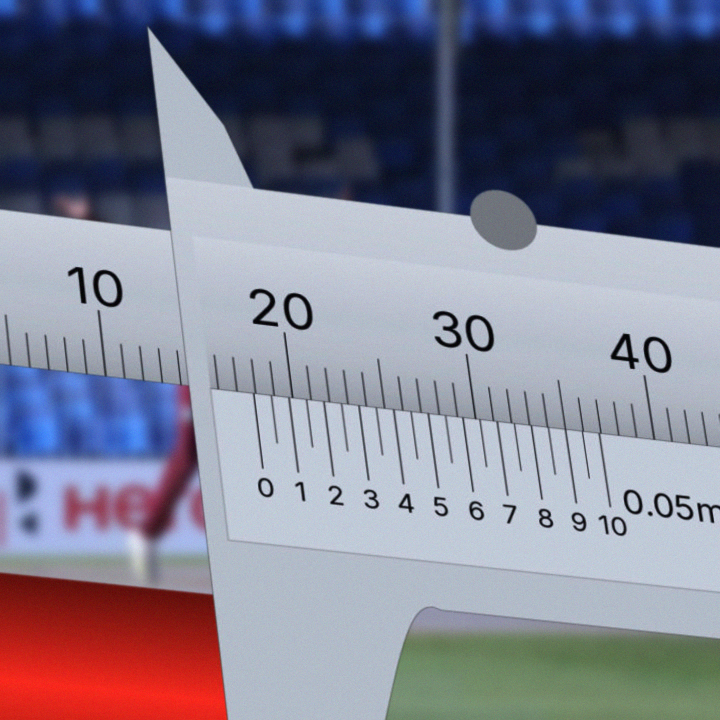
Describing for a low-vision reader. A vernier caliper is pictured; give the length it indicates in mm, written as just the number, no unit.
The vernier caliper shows 17.9
